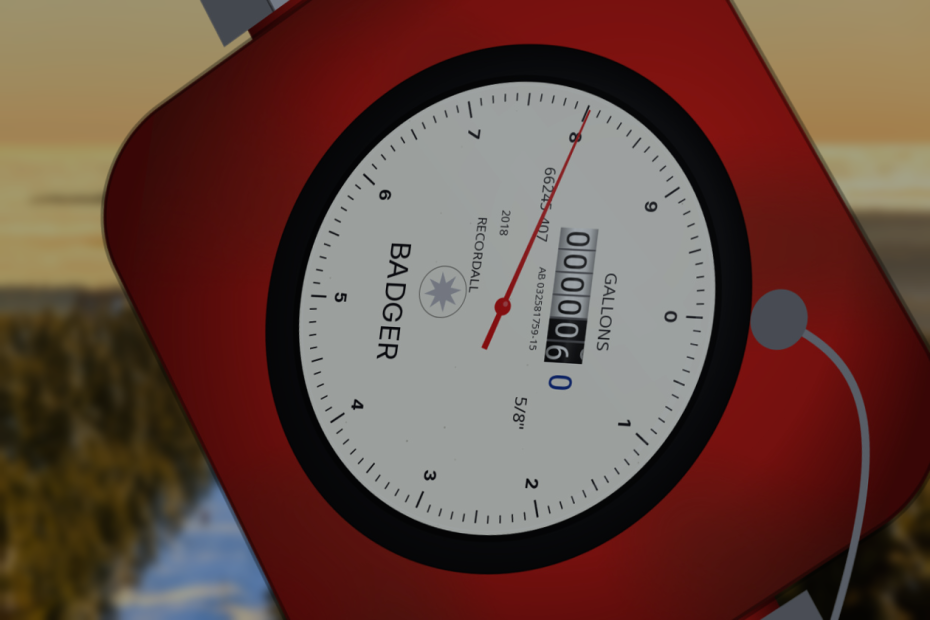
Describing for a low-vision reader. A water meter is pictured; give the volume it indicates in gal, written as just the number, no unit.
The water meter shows 58.0
